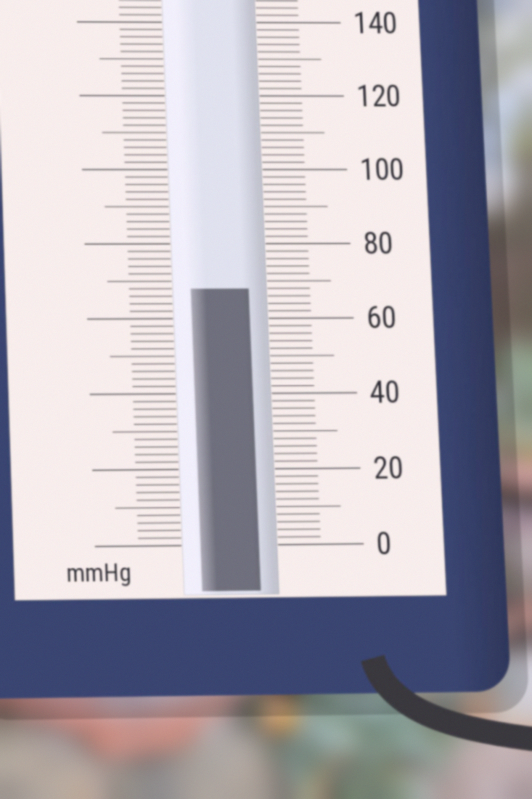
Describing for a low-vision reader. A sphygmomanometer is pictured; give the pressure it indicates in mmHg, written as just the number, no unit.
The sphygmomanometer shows 68
